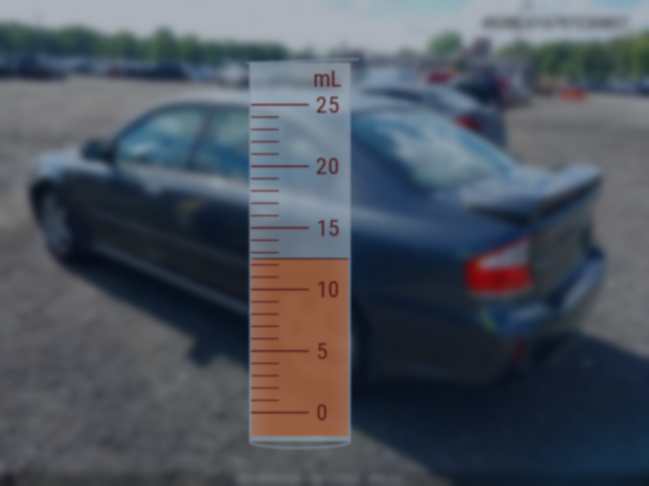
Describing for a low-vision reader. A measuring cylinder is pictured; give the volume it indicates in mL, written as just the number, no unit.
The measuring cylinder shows 12.5
